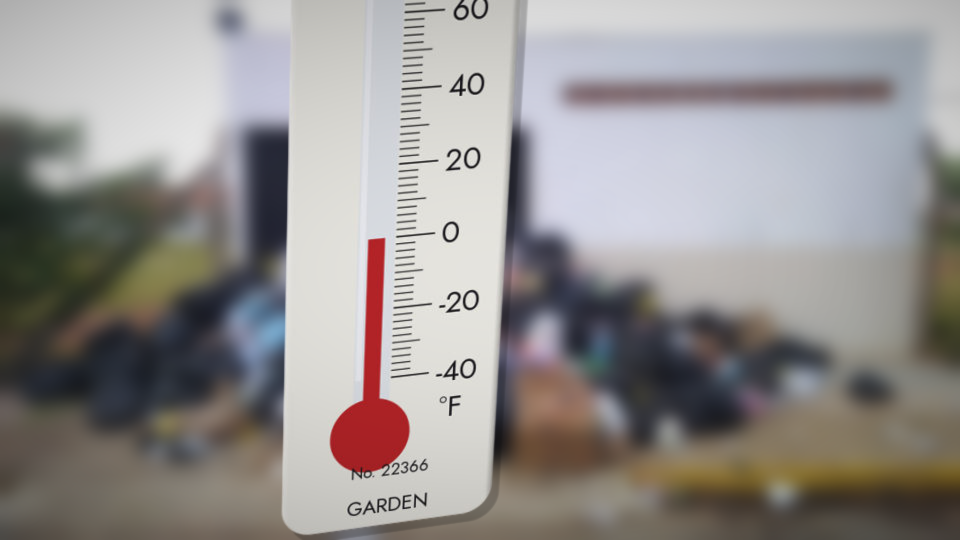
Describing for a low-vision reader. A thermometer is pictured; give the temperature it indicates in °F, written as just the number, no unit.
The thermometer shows 0
